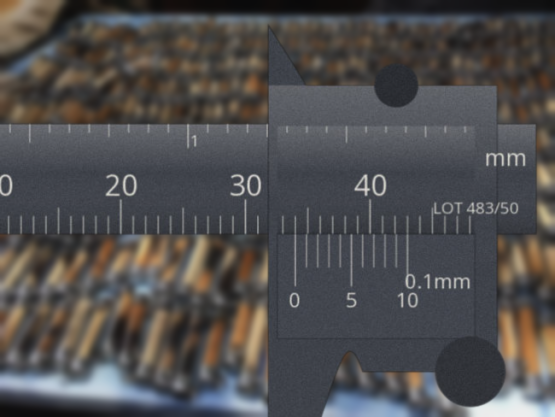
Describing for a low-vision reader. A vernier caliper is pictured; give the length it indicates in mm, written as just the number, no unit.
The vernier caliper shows 34.0
